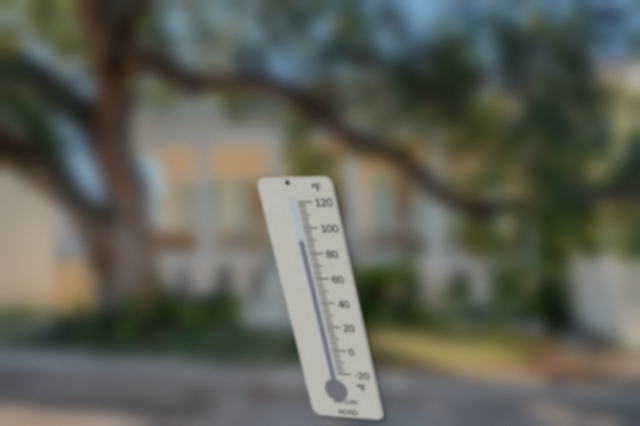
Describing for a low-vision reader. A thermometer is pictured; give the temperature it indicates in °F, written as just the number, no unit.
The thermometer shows 90
